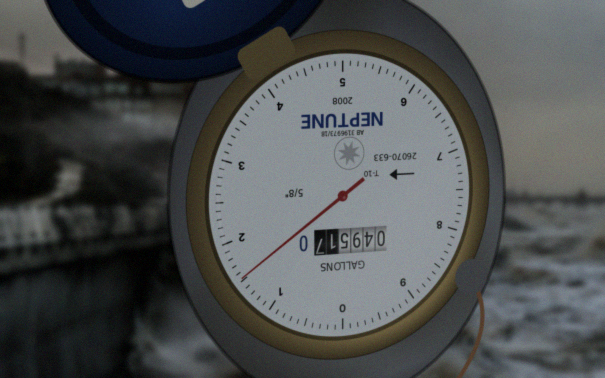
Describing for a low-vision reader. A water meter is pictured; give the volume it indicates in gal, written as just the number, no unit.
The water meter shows 495171.5
